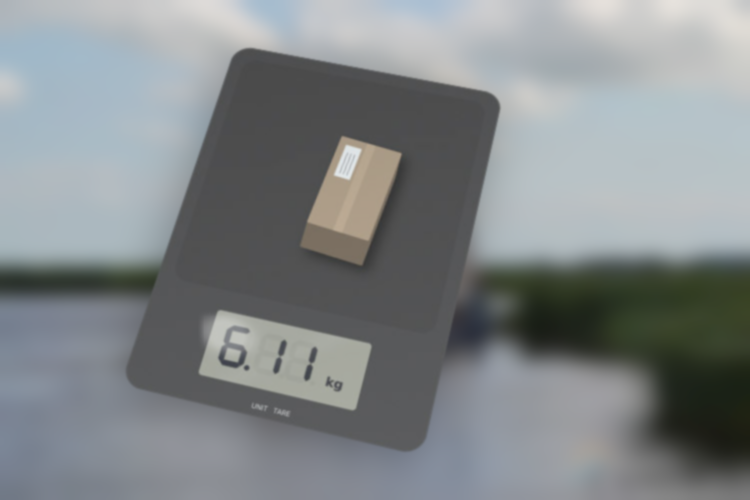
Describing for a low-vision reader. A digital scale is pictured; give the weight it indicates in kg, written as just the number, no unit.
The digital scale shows 6.11
